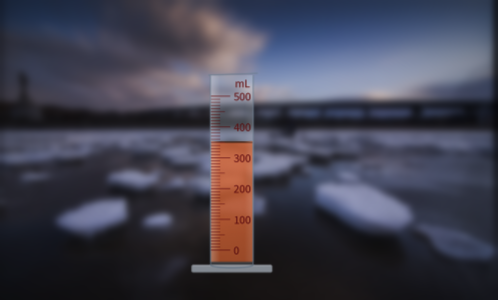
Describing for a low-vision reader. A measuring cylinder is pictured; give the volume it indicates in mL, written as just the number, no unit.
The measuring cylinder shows 350
